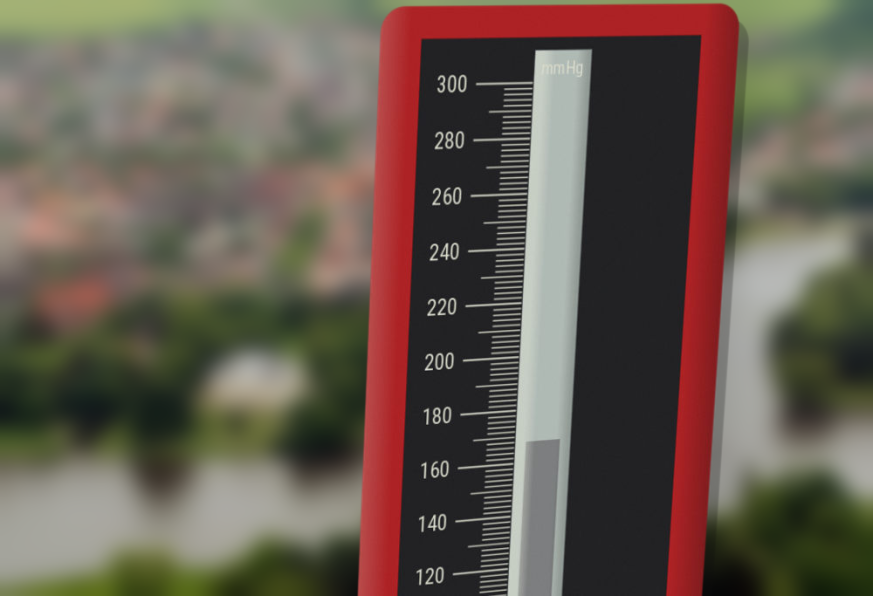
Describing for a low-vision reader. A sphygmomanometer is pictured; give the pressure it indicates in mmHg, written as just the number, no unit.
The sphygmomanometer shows 168
